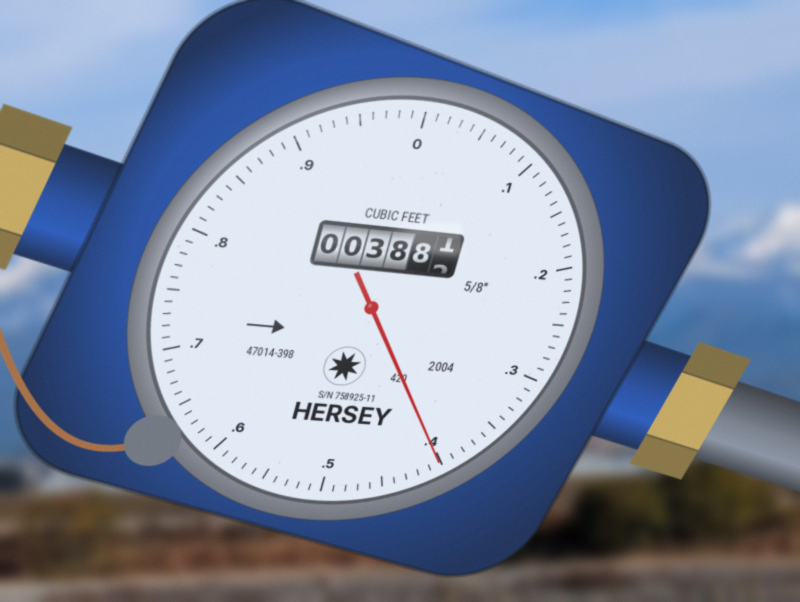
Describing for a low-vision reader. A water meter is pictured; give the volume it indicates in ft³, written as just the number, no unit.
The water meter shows 3881.40
